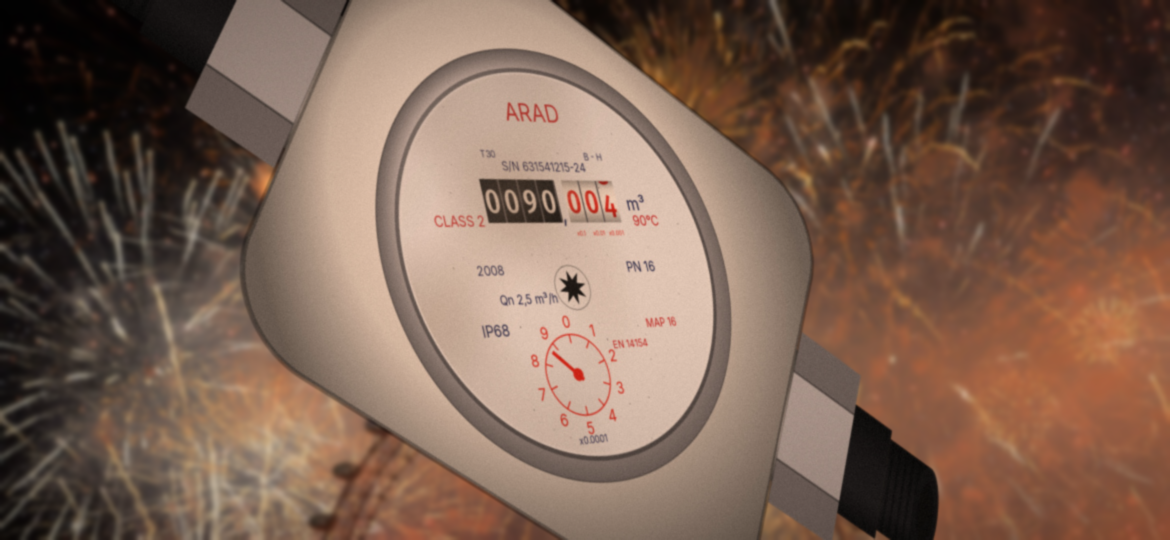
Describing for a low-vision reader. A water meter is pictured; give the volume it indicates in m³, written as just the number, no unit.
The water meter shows 90.0038
